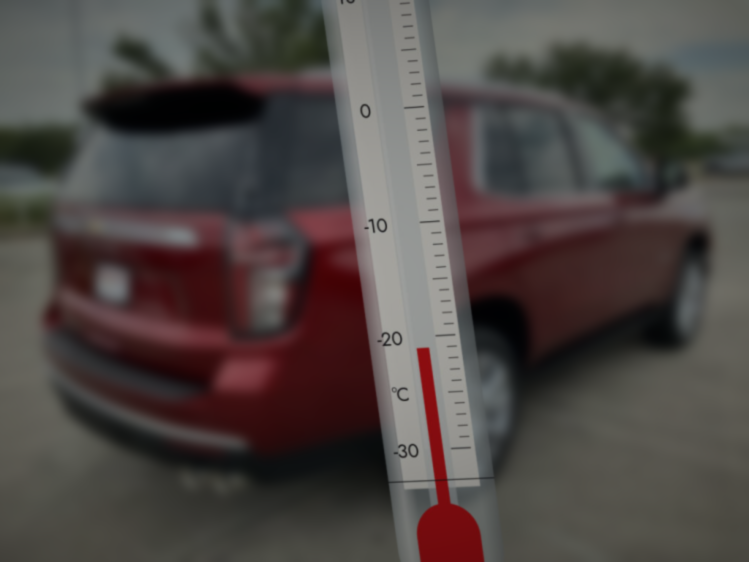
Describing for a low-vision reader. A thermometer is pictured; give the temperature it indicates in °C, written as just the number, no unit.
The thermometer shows -21
